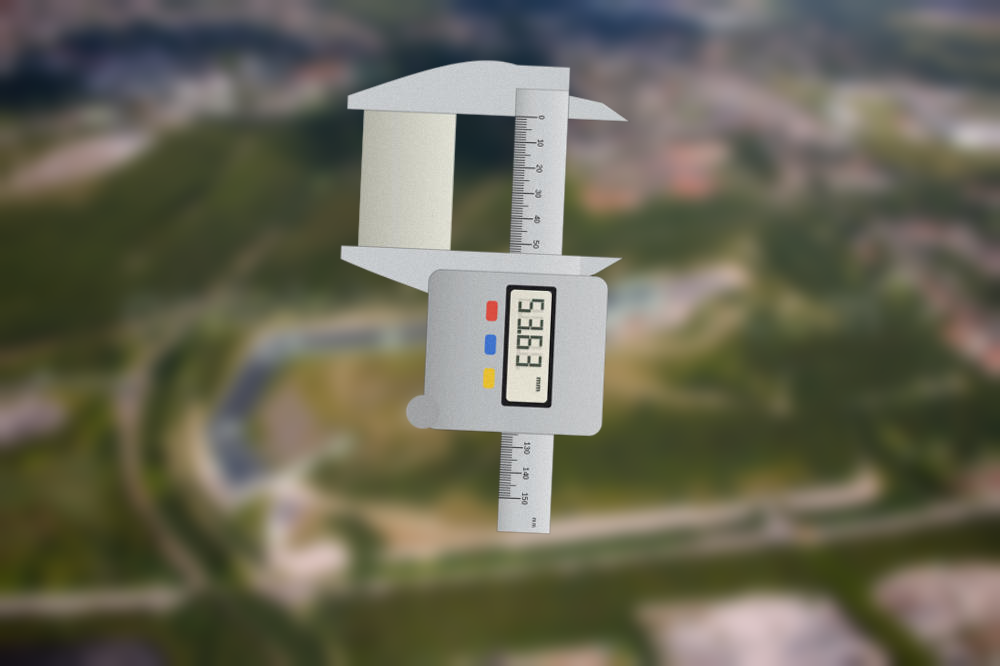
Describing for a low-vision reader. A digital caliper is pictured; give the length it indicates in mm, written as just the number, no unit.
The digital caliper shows 53.63
